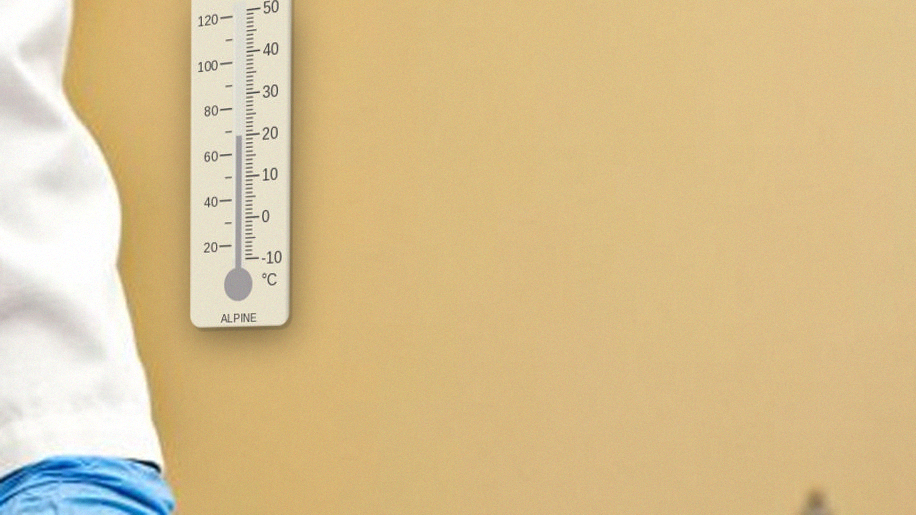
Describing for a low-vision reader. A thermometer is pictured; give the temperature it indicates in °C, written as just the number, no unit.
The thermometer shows 20
